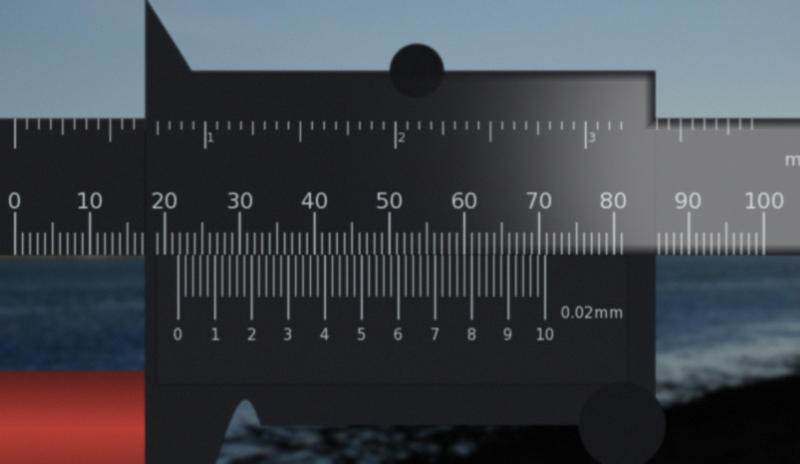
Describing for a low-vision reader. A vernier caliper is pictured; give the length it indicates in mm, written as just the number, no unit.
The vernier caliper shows 21.8
